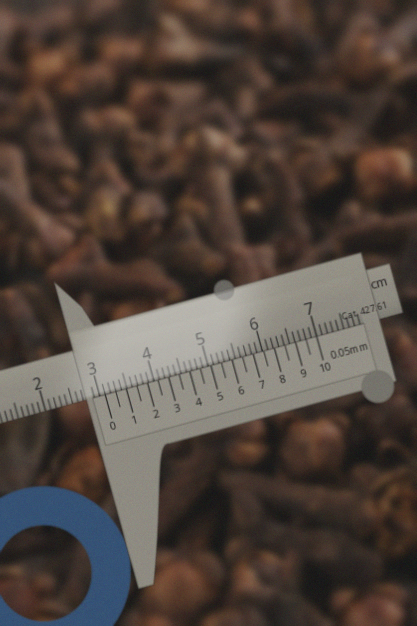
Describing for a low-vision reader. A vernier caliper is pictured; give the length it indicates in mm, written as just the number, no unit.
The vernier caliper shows 31.0
